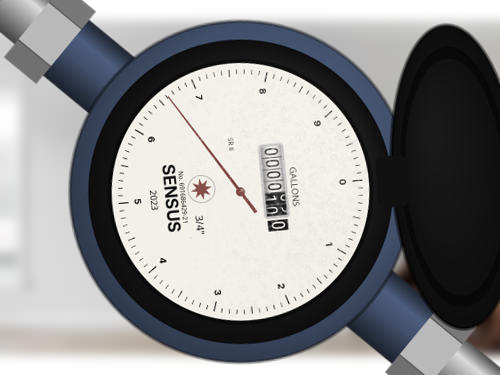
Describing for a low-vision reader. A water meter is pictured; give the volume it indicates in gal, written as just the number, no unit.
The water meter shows 96.6
